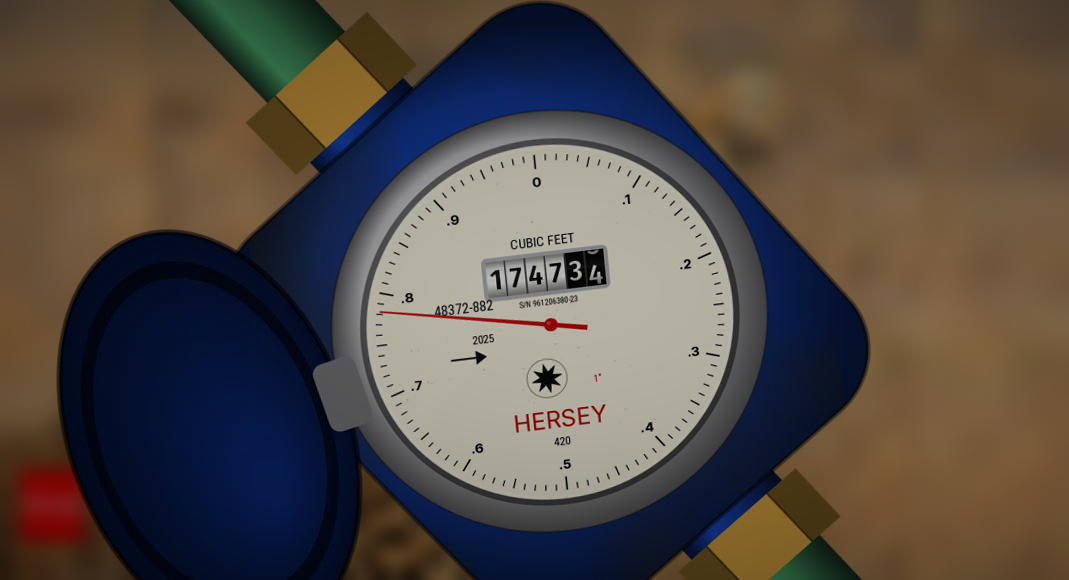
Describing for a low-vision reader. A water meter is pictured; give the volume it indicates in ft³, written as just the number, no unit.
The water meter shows 174733.78
